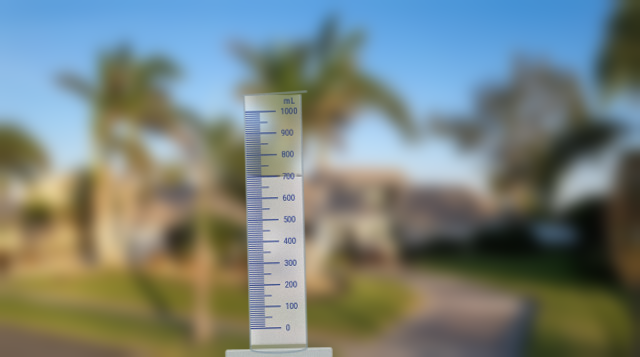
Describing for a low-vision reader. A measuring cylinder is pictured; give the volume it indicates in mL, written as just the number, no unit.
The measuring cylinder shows 700
